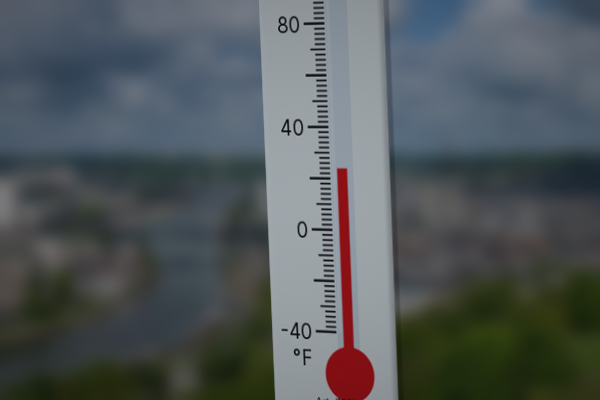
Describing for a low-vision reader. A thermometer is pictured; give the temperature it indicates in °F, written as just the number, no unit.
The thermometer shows 24
